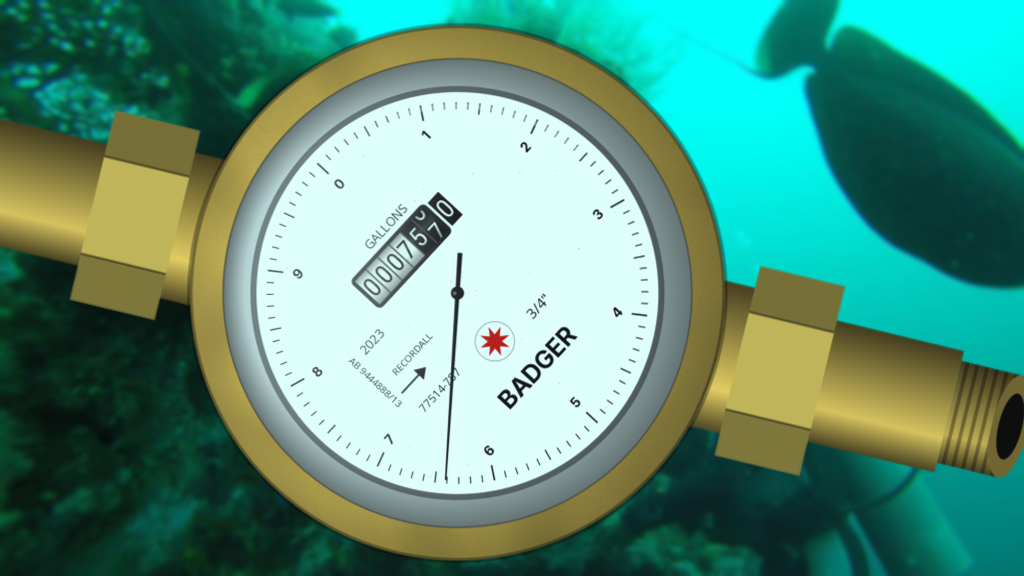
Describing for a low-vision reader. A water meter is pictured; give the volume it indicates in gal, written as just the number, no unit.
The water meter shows 7566.4
